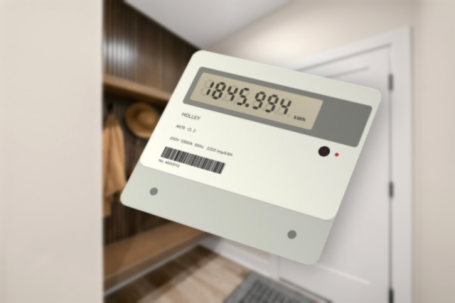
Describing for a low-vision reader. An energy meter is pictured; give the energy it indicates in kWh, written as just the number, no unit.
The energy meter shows 1845.994
